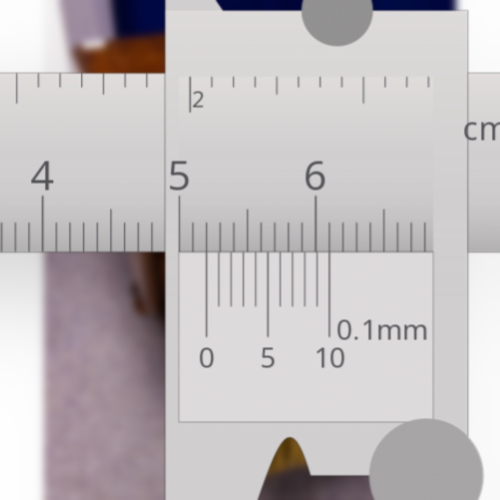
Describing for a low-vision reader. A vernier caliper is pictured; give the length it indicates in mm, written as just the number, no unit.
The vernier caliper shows 52.0
